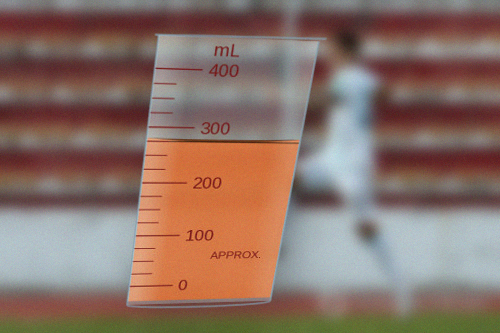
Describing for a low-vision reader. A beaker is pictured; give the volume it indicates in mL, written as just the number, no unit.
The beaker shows 275
